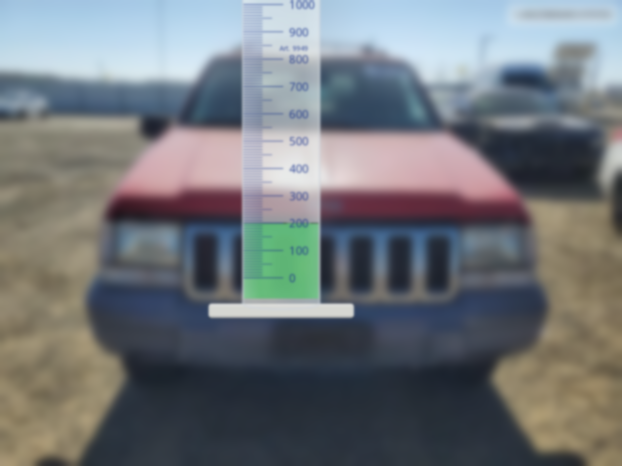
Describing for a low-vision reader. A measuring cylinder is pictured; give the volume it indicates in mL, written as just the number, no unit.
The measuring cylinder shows 200
